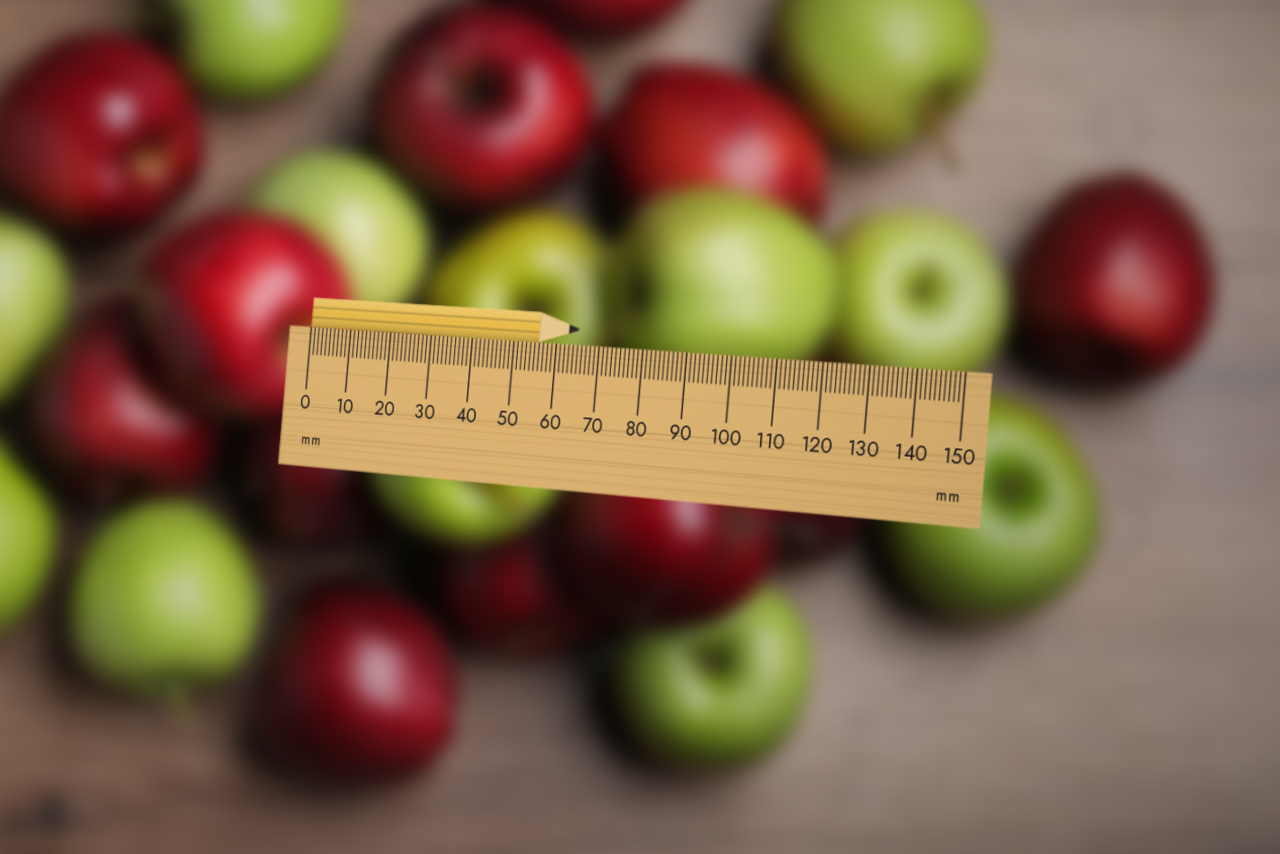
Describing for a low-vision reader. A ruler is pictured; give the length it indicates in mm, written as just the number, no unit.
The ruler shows 65
